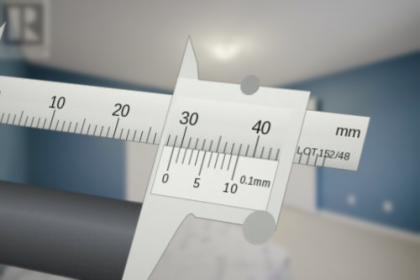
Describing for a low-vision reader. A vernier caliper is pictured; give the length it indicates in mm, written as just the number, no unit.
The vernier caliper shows 29.0
